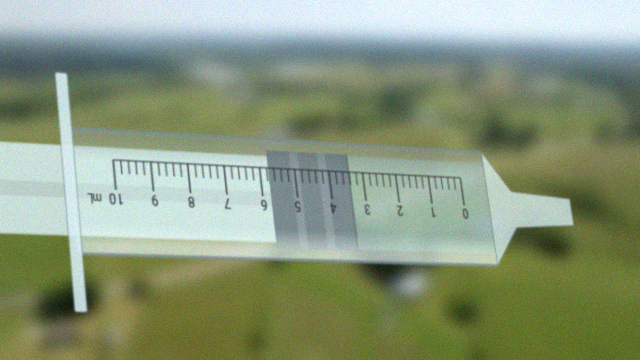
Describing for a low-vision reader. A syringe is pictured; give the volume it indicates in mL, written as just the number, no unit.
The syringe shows 3.4
